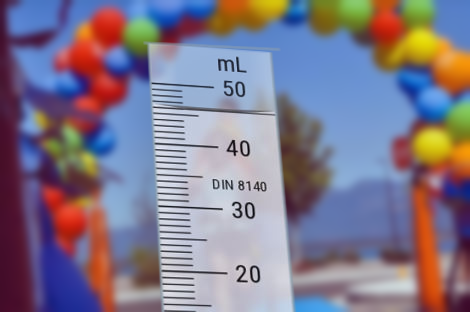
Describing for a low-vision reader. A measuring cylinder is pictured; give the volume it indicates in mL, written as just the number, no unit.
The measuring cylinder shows 46
